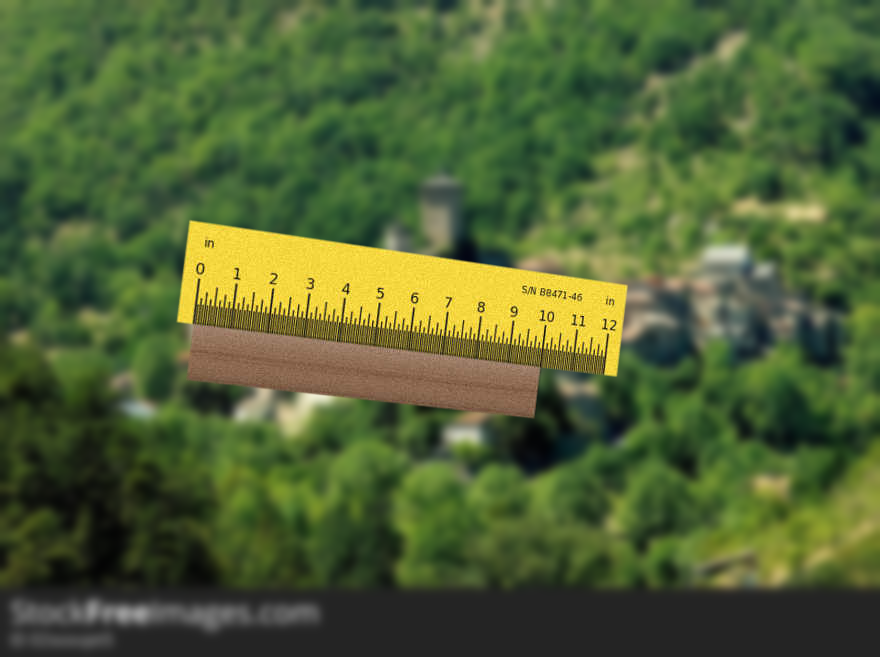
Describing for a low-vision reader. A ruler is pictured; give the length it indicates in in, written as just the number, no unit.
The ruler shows 10
